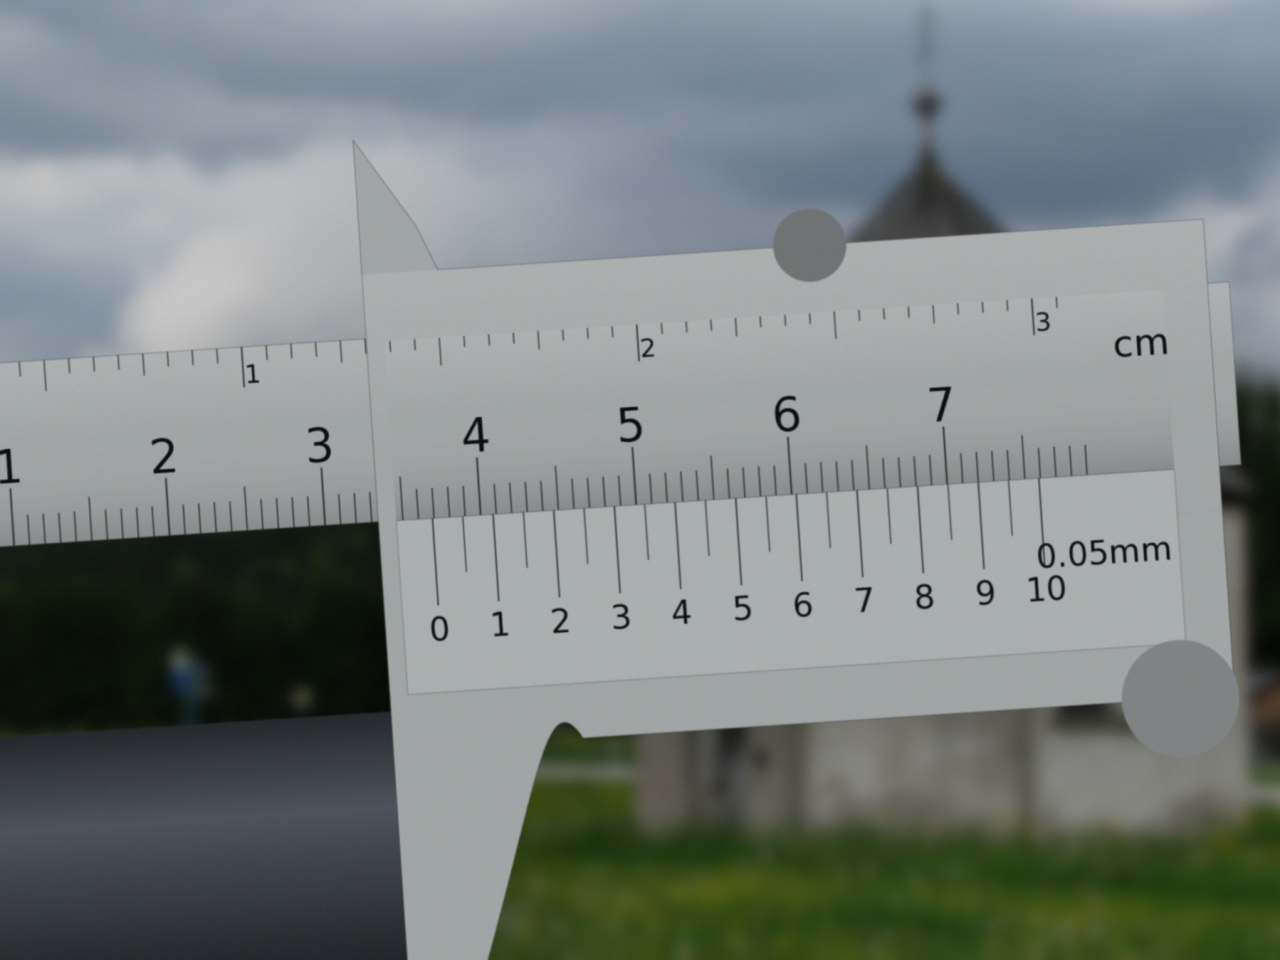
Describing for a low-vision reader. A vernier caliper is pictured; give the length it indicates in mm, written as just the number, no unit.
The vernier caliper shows 36.9
